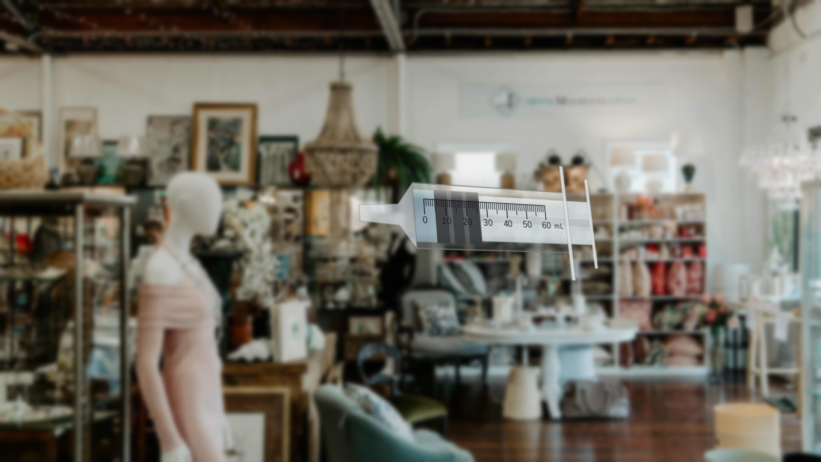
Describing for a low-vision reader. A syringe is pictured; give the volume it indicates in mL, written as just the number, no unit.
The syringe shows 5
